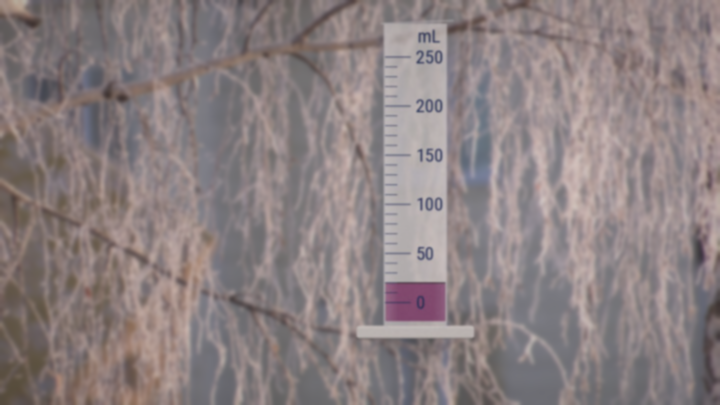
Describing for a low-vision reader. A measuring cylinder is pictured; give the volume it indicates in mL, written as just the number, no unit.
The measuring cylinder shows 20
